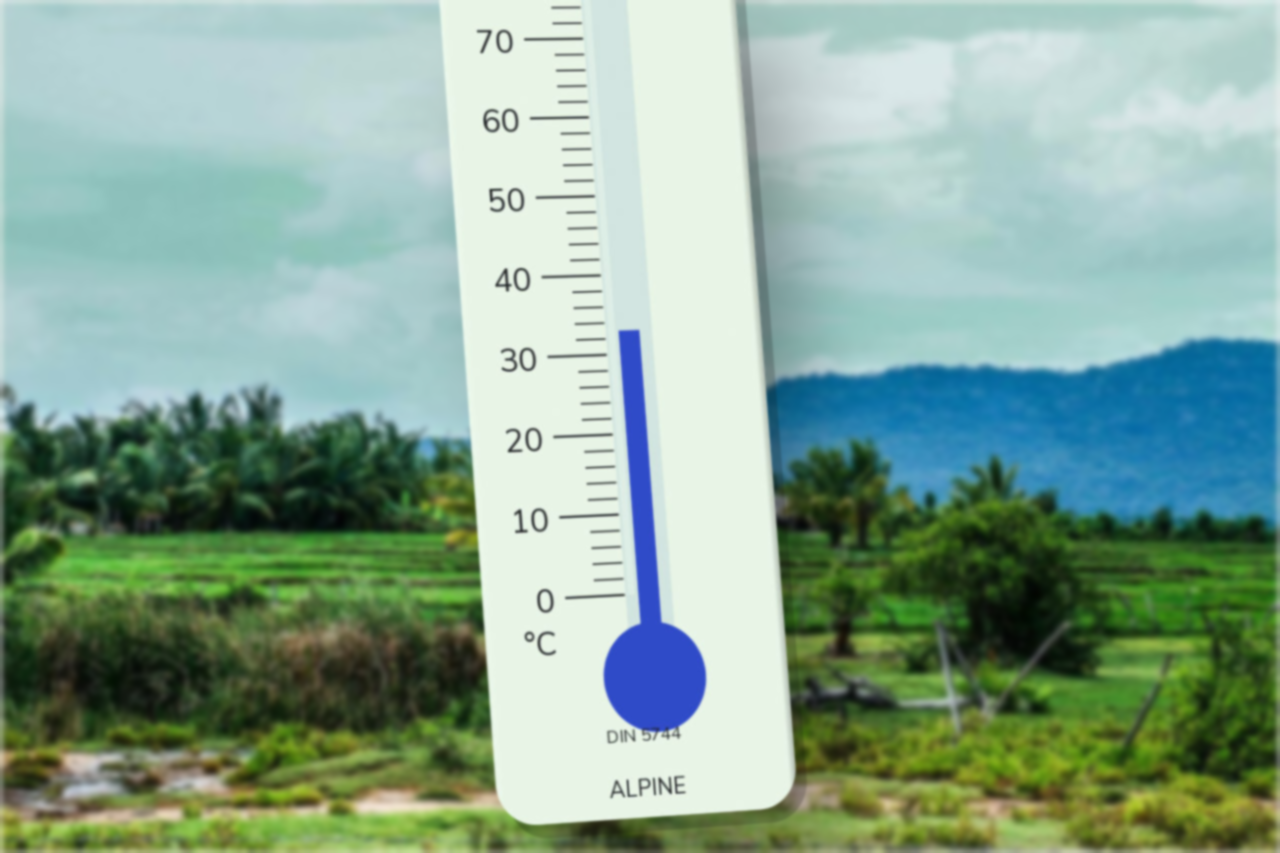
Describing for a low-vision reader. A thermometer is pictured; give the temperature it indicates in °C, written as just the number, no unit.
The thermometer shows 33
